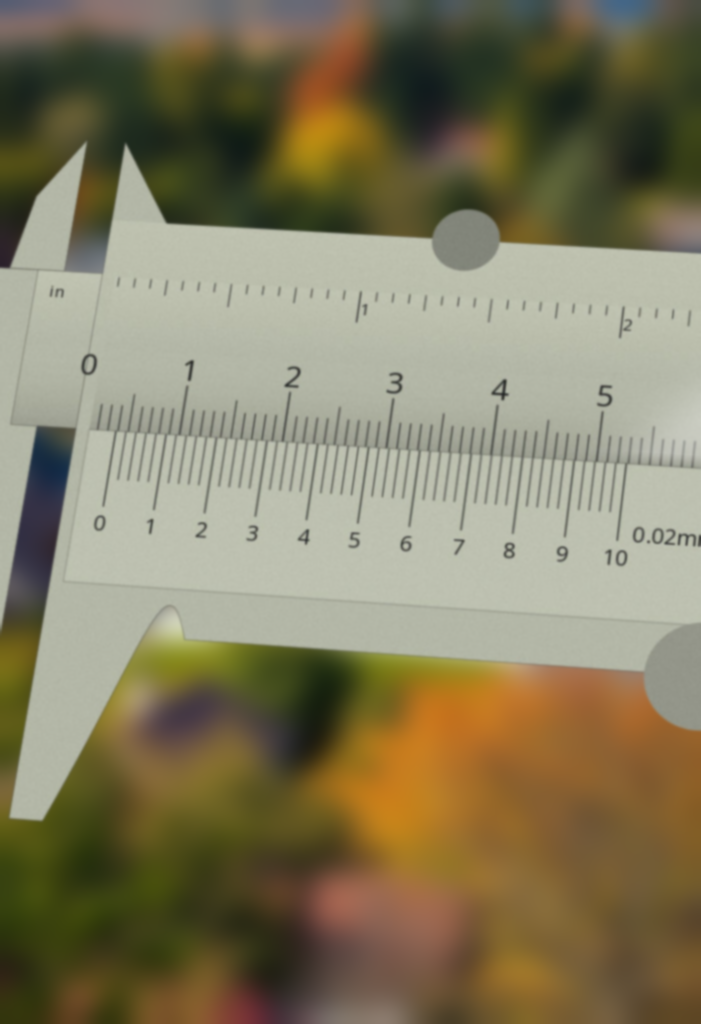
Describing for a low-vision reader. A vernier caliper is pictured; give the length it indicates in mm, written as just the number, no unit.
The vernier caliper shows 3.8
